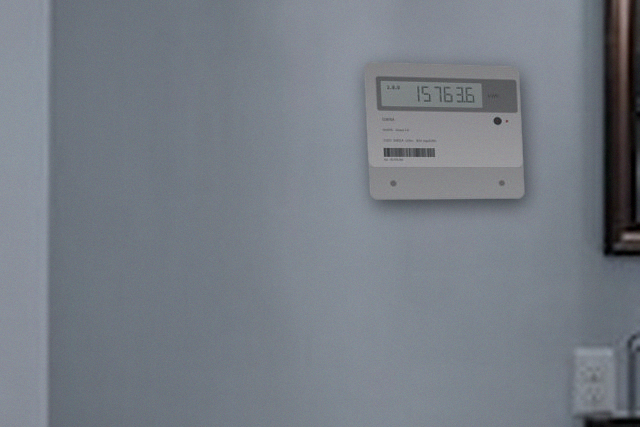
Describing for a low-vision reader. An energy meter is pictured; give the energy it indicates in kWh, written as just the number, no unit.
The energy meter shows 15763.6
